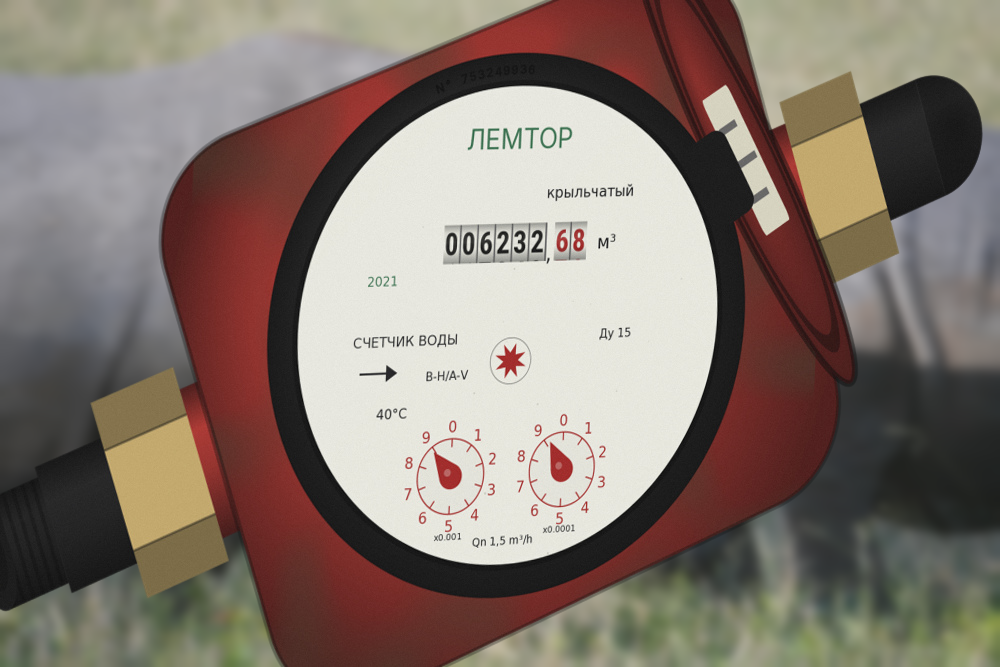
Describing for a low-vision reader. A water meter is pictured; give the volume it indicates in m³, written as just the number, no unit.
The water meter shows 6232.6889
